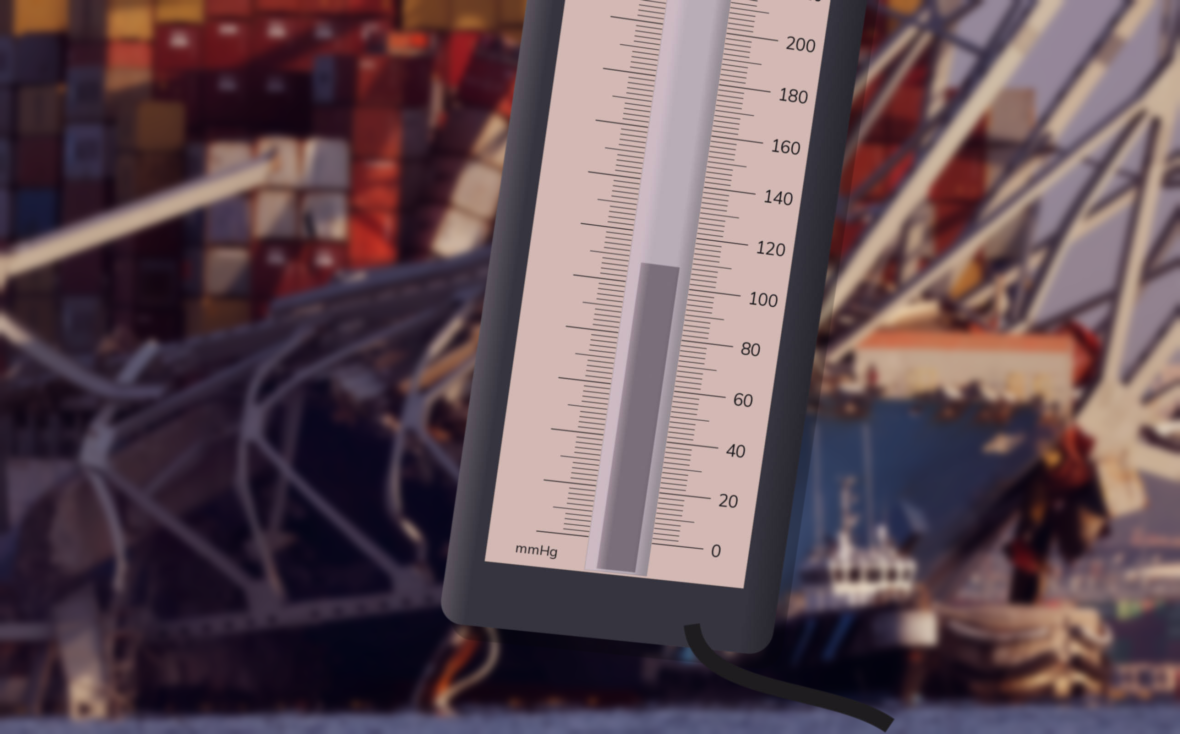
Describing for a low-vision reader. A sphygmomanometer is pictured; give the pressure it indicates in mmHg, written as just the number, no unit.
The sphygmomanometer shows 108
